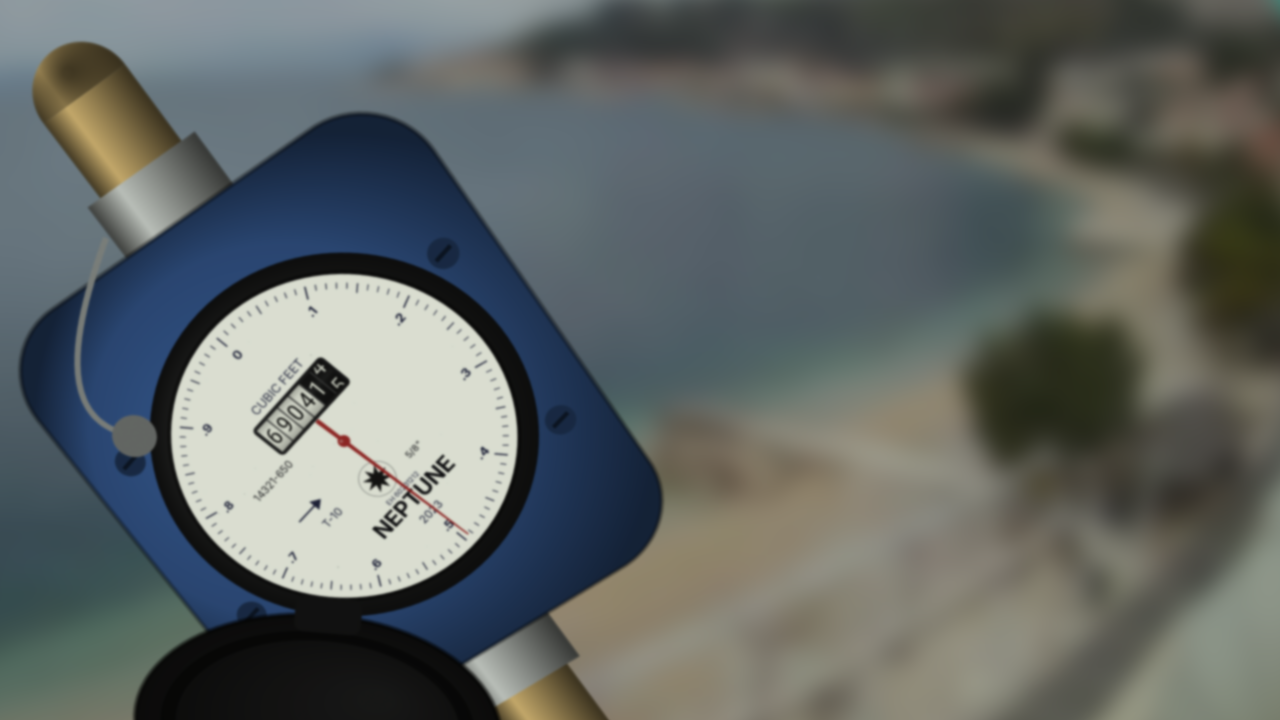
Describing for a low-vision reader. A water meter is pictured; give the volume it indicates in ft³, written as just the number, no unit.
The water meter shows 690414.49
